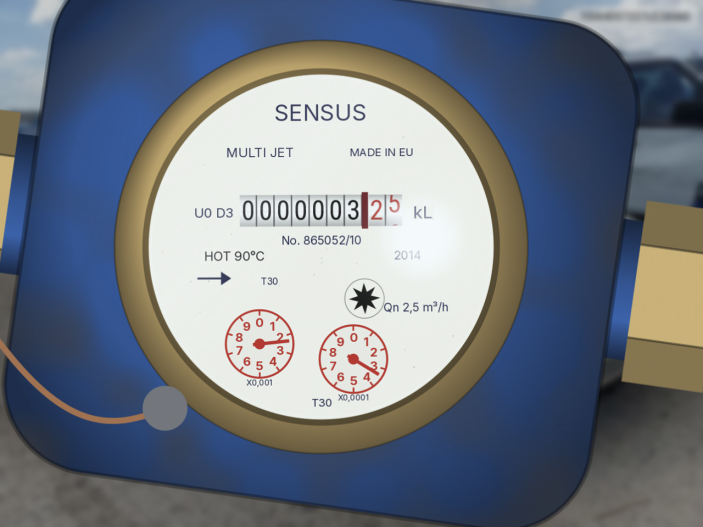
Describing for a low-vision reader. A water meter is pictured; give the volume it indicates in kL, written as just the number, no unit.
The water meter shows 3.2523
